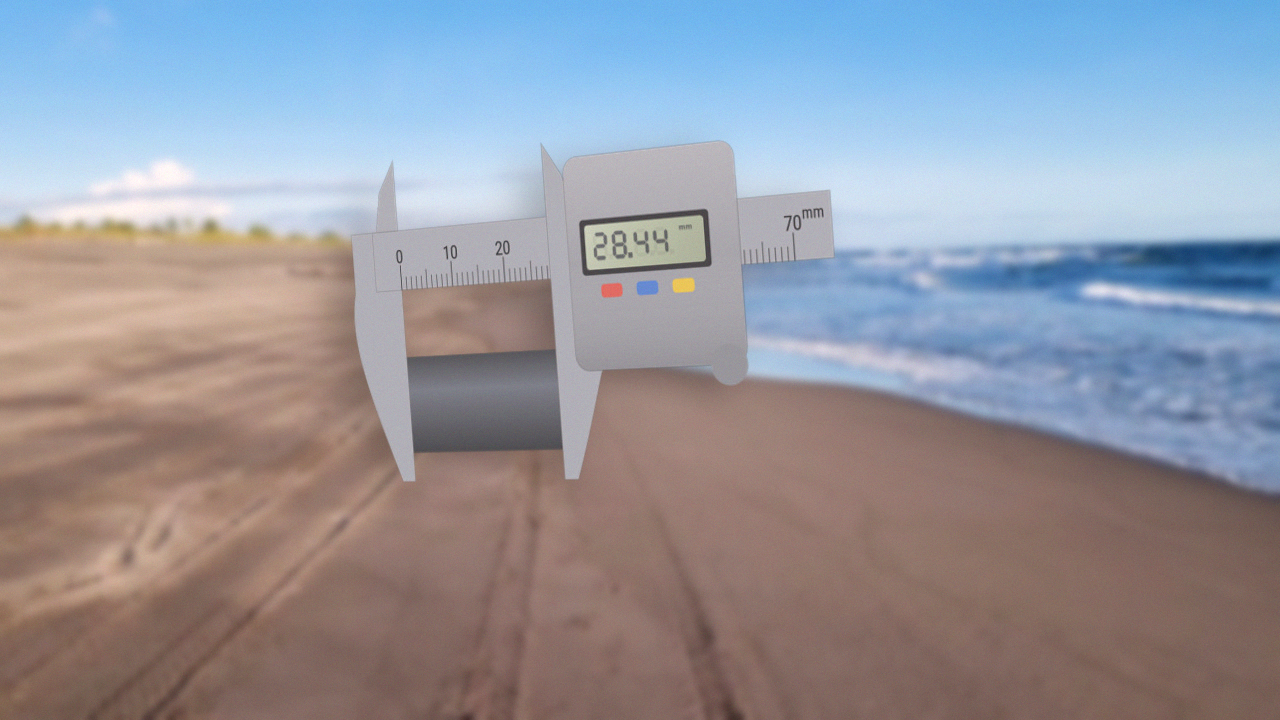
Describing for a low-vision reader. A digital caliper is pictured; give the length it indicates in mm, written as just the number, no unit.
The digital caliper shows 28.44
